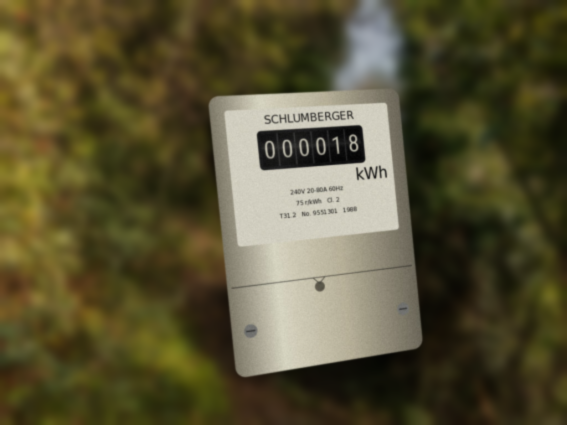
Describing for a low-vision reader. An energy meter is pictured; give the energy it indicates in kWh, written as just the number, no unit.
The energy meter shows 18
